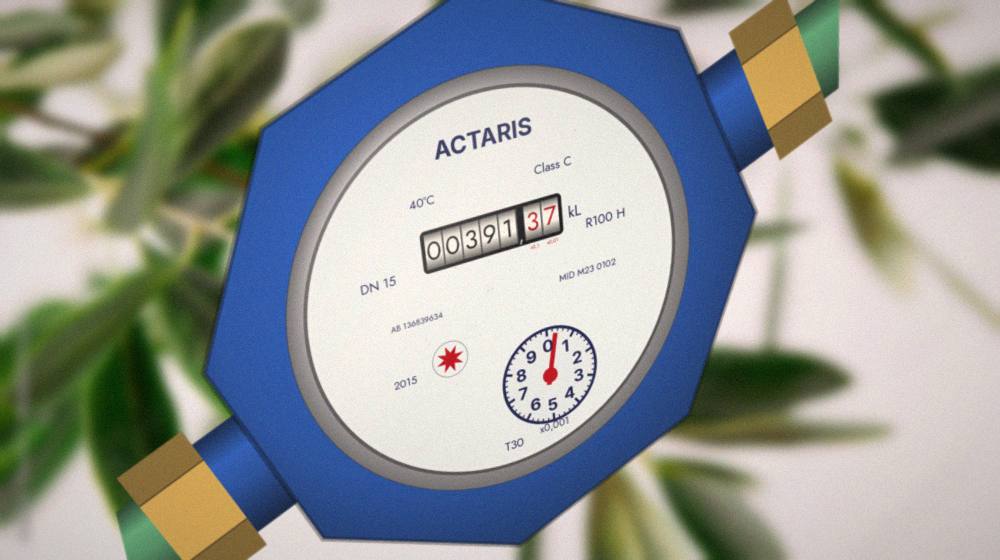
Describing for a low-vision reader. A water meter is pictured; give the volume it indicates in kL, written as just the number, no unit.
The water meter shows 391.370
